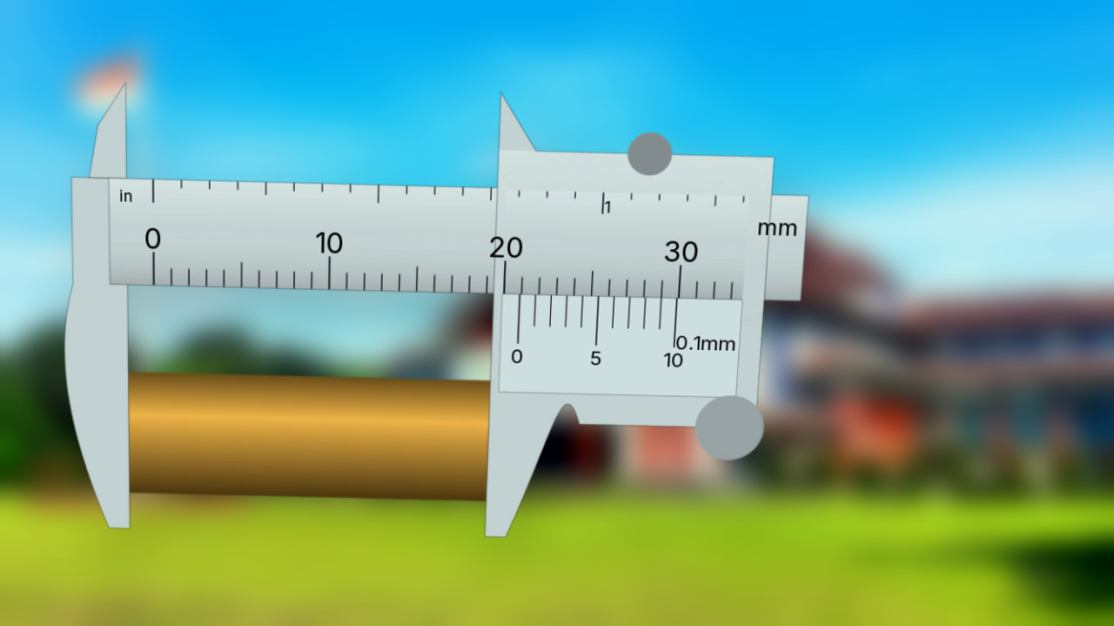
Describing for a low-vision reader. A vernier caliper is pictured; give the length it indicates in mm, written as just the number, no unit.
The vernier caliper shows 20.9
